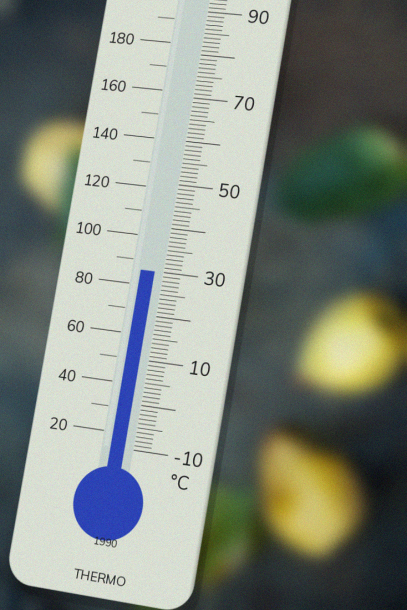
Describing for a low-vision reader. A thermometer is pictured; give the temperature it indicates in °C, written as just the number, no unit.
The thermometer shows 30
